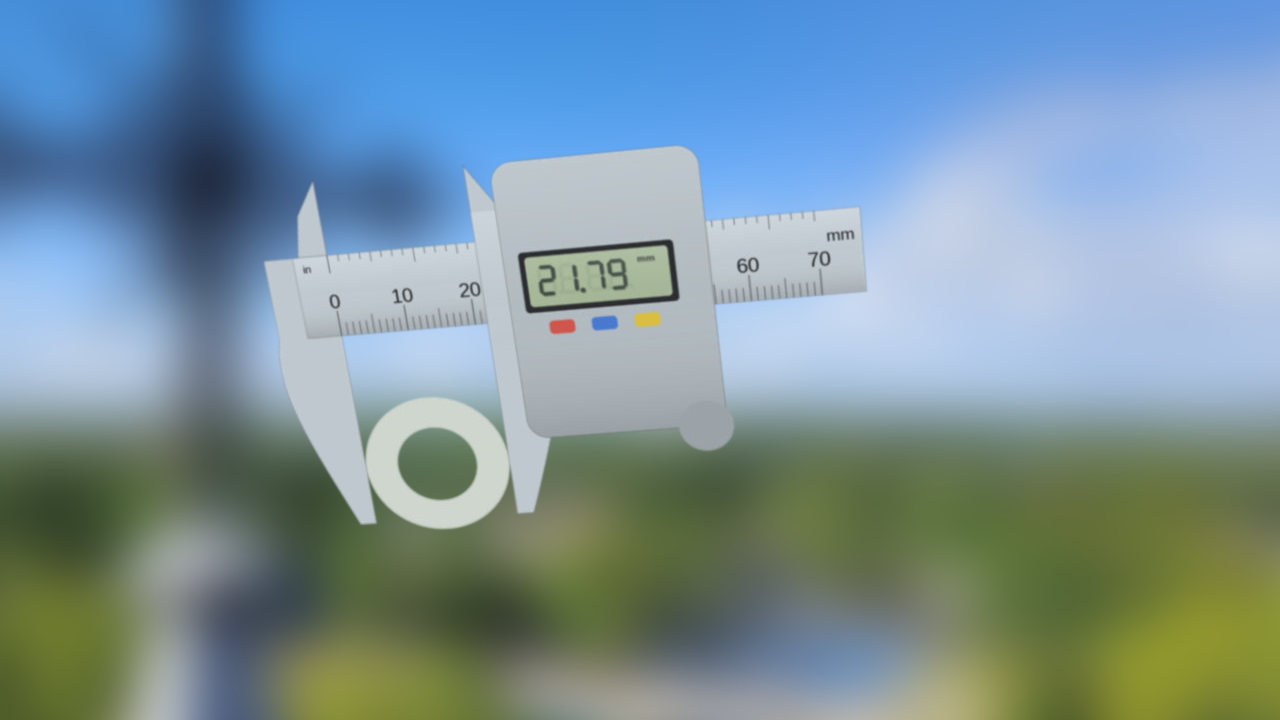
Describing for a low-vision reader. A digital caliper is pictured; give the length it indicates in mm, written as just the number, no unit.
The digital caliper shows 21.79
